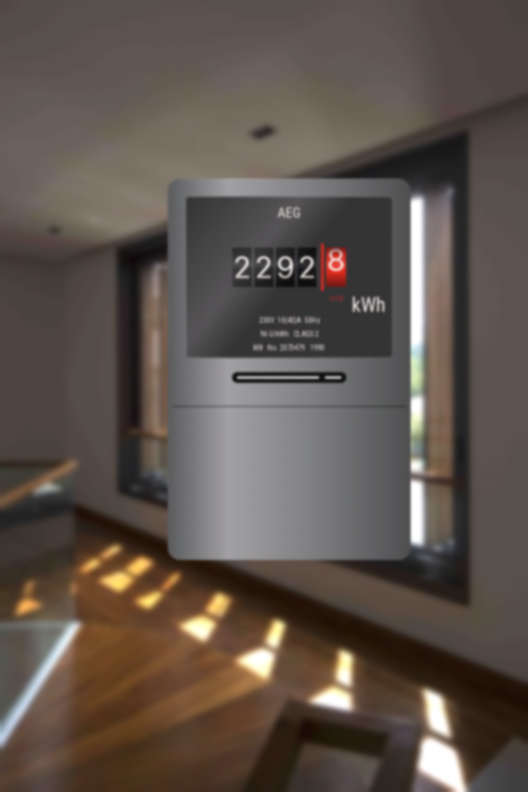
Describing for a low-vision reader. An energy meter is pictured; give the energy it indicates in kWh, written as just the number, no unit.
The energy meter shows 2292.8
